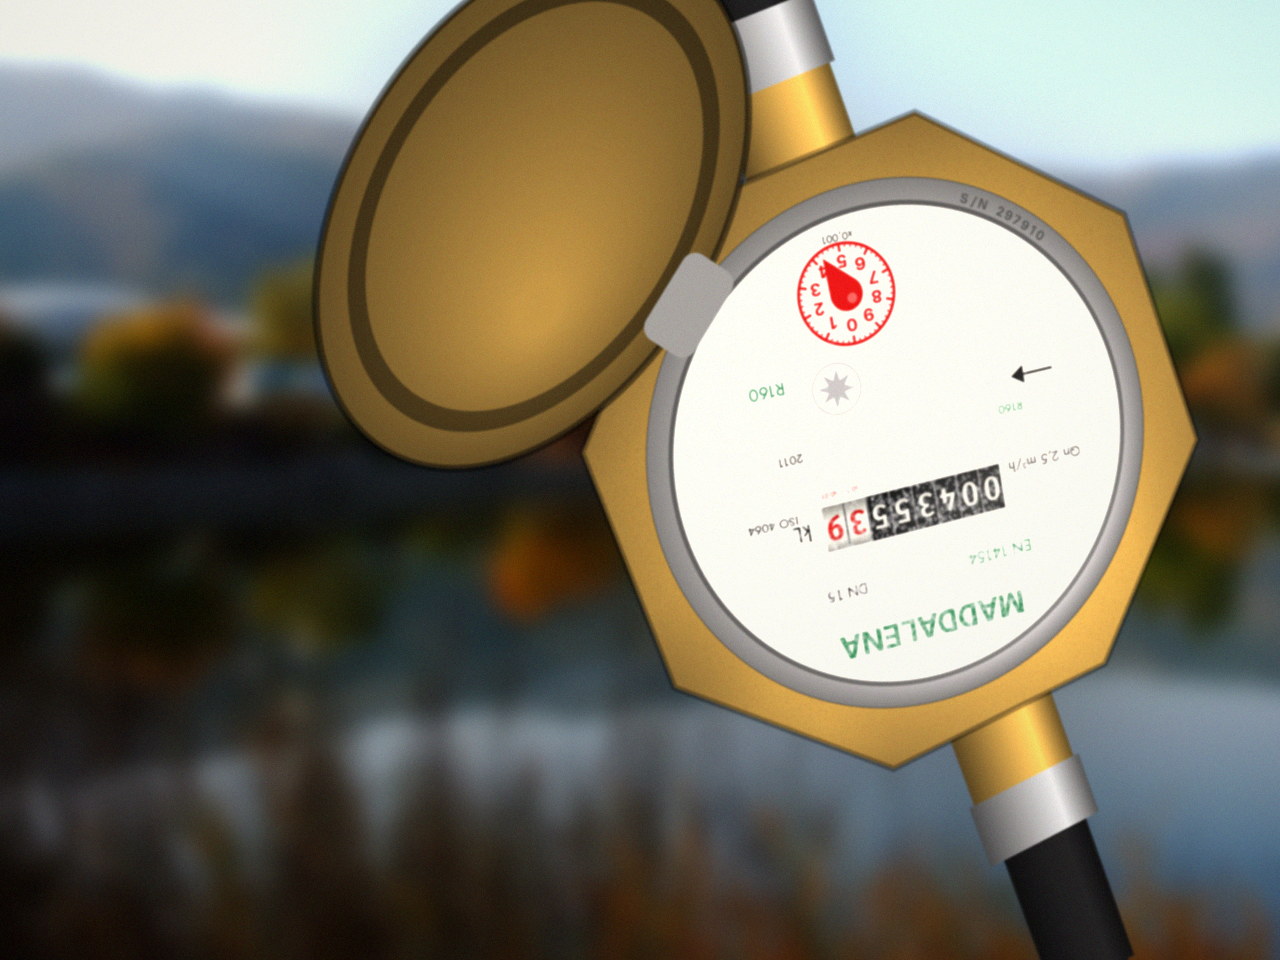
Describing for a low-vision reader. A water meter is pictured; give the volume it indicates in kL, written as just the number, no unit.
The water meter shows 4355.394
